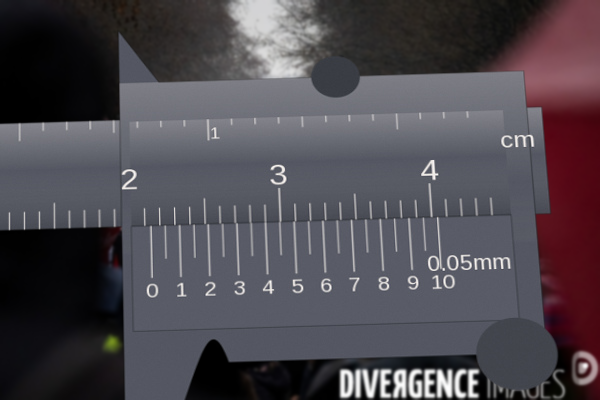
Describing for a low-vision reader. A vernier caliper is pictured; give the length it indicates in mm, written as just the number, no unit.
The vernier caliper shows 21.4
